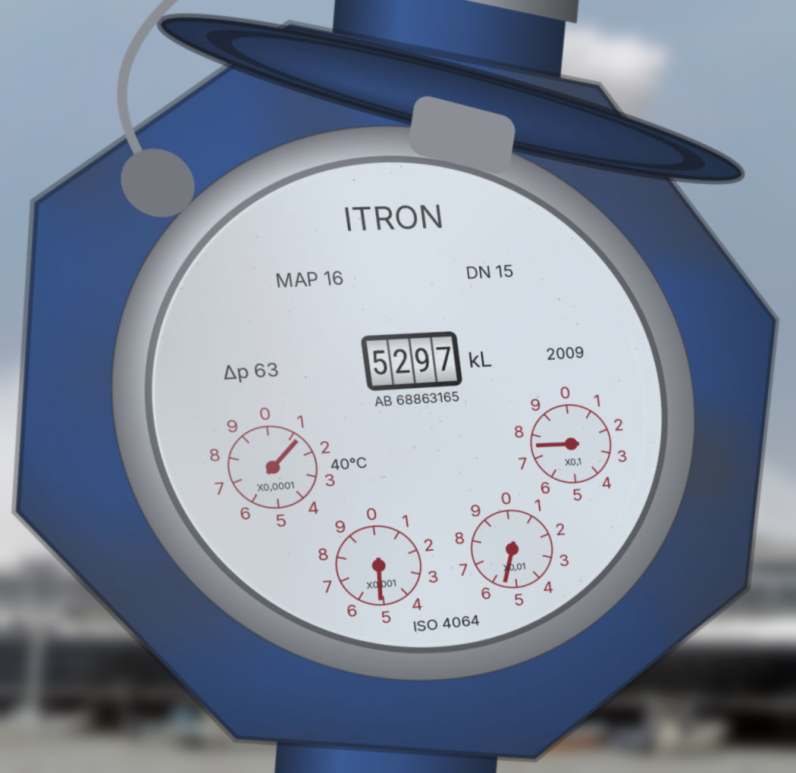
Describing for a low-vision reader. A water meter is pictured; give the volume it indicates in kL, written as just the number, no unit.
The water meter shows 5297.7551
